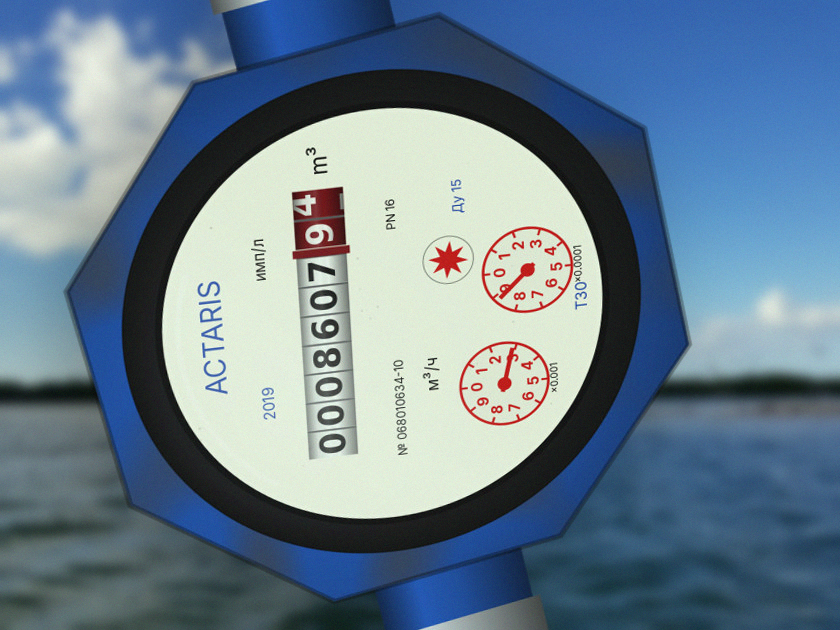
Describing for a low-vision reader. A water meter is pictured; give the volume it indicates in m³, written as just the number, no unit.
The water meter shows 8607.9428
